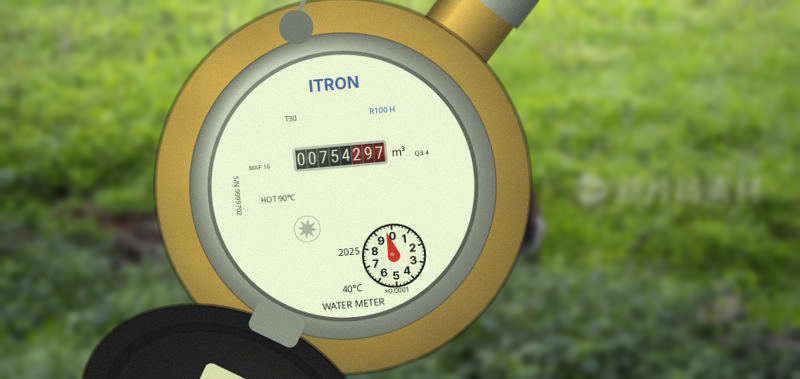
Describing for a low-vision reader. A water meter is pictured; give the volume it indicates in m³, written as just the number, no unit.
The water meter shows 754.2969
